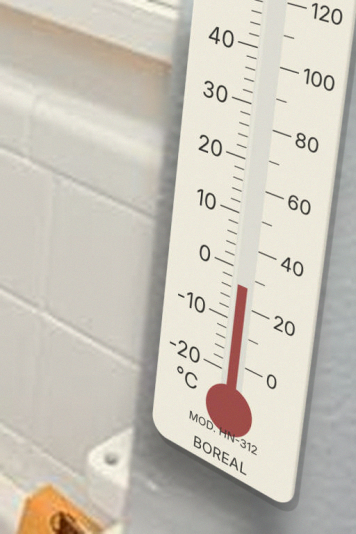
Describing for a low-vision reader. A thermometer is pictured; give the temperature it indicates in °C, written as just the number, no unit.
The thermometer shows -3
